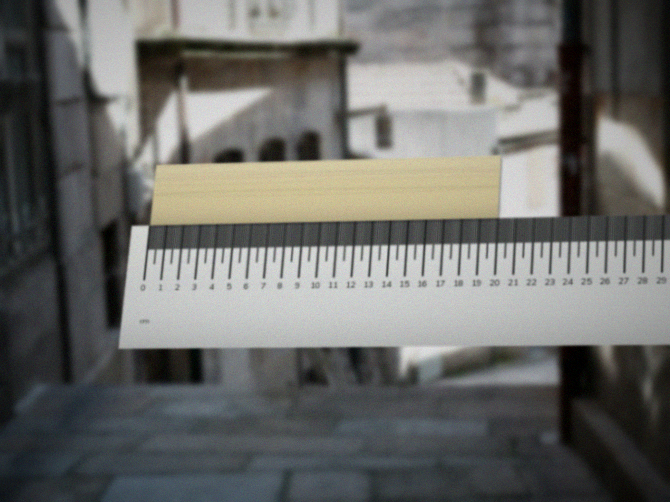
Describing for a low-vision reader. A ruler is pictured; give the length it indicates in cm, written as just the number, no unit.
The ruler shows 20
